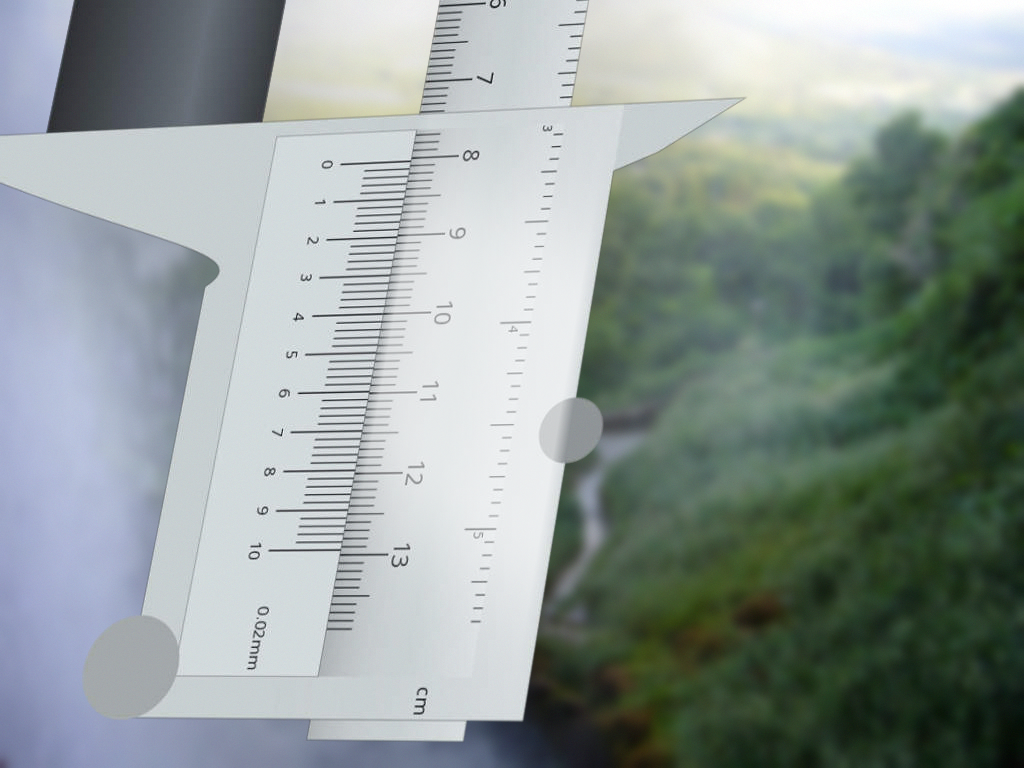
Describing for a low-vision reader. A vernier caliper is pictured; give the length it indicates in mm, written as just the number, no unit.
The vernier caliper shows 80.4
